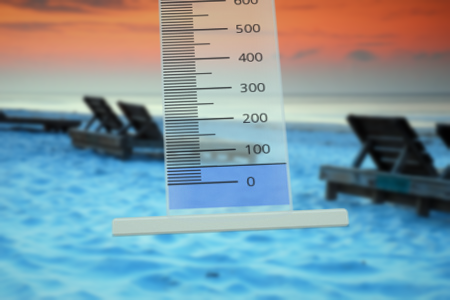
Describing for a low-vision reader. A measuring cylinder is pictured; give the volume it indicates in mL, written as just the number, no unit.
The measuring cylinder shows 50
